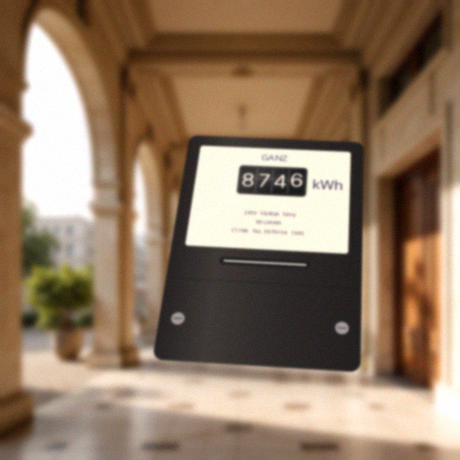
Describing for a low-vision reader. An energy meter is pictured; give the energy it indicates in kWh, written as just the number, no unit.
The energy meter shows 8746
